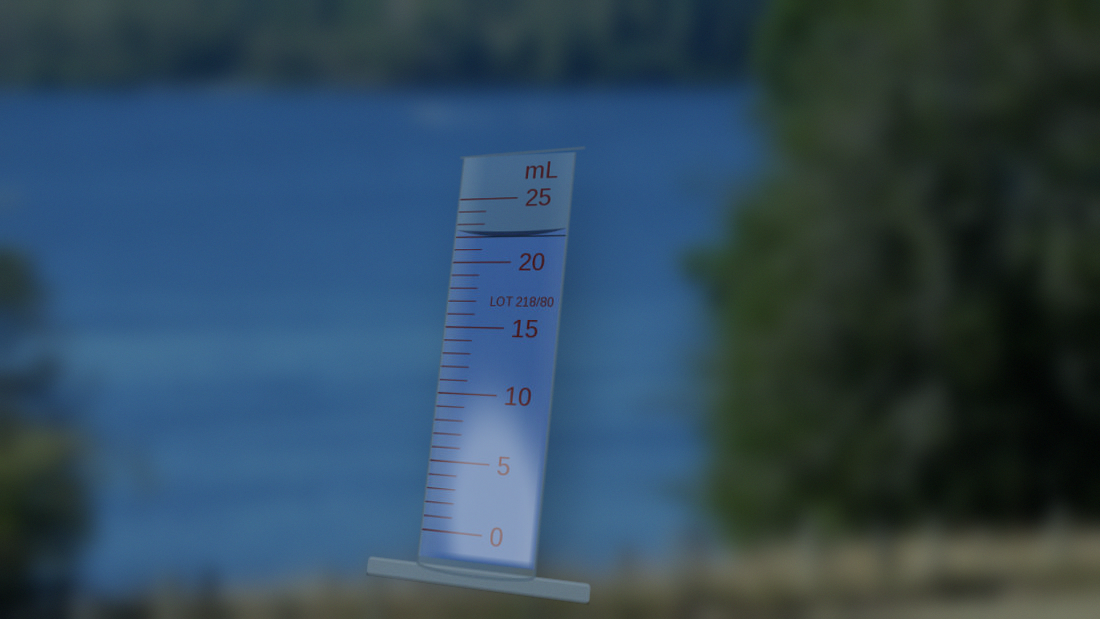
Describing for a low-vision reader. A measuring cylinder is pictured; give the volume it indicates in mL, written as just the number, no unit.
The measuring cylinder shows 22
